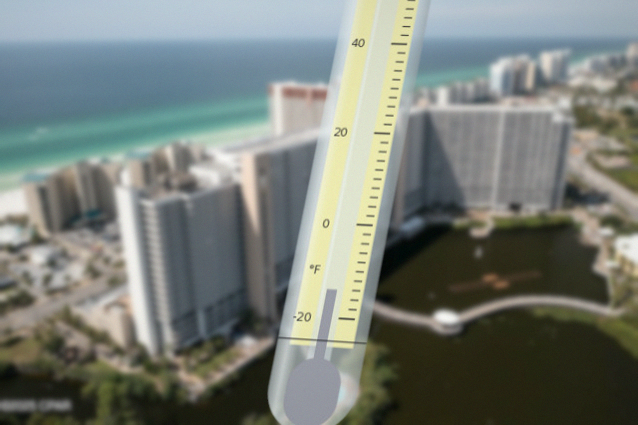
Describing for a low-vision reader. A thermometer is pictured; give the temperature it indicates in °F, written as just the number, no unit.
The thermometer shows -14
